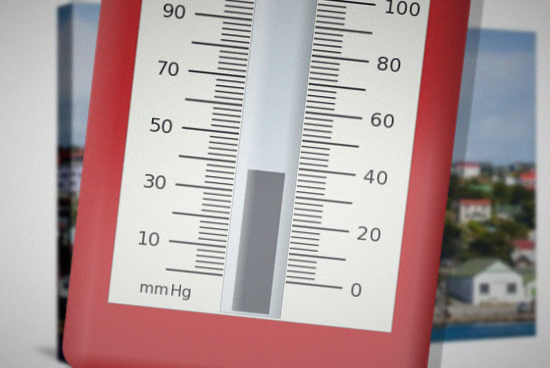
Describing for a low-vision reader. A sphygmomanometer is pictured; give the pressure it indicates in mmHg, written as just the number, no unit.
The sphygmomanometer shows 38
